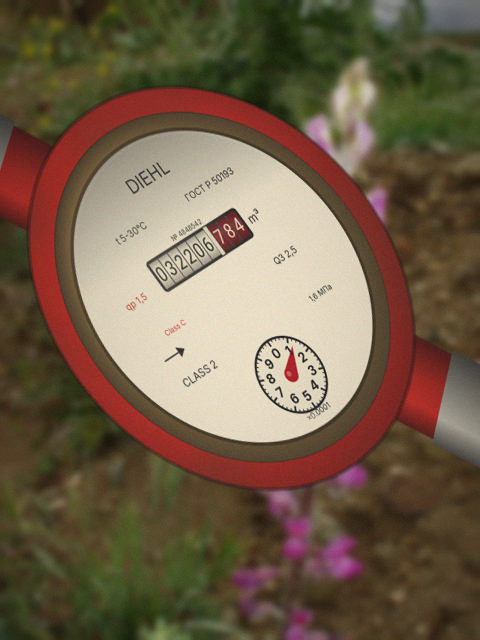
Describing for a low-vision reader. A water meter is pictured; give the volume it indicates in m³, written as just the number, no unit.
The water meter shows 32206.7841
